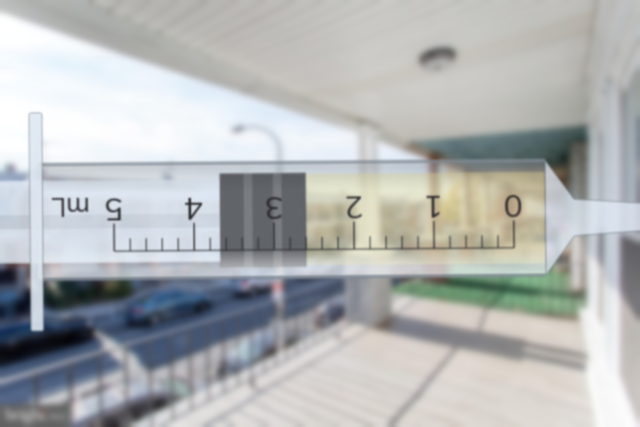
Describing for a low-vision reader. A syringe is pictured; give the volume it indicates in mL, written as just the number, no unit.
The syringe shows 2.6
